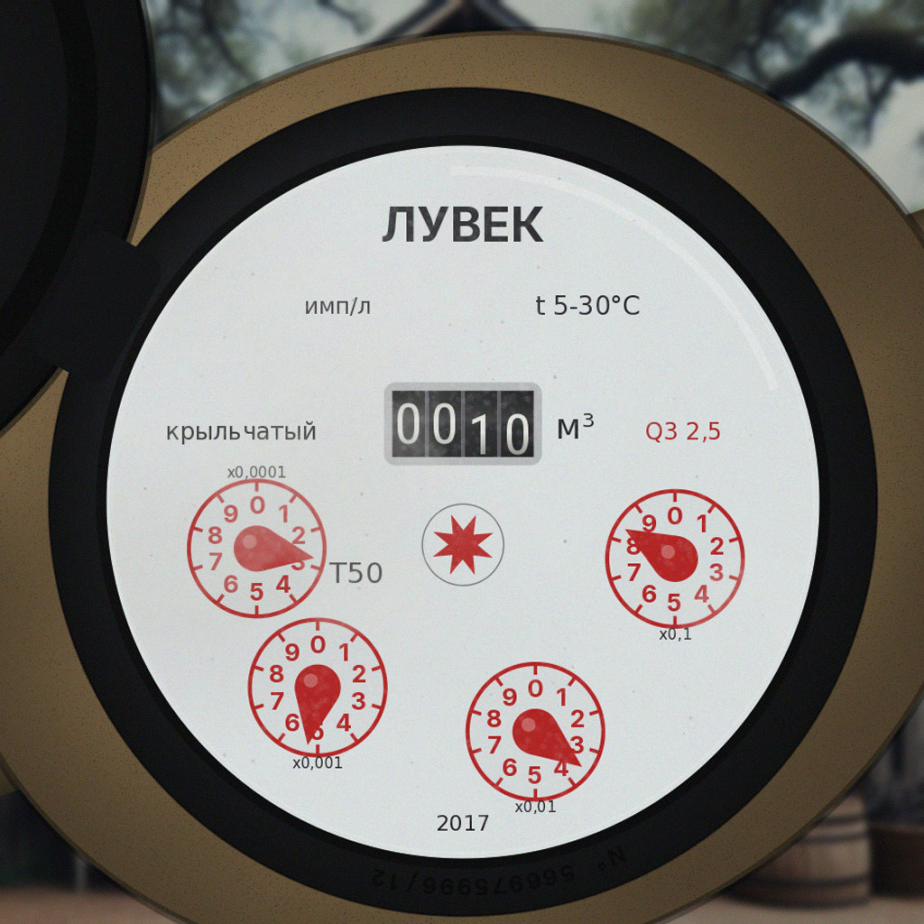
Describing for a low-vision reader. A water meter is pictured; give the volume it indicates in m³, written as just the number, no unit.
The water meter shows 9.8352
